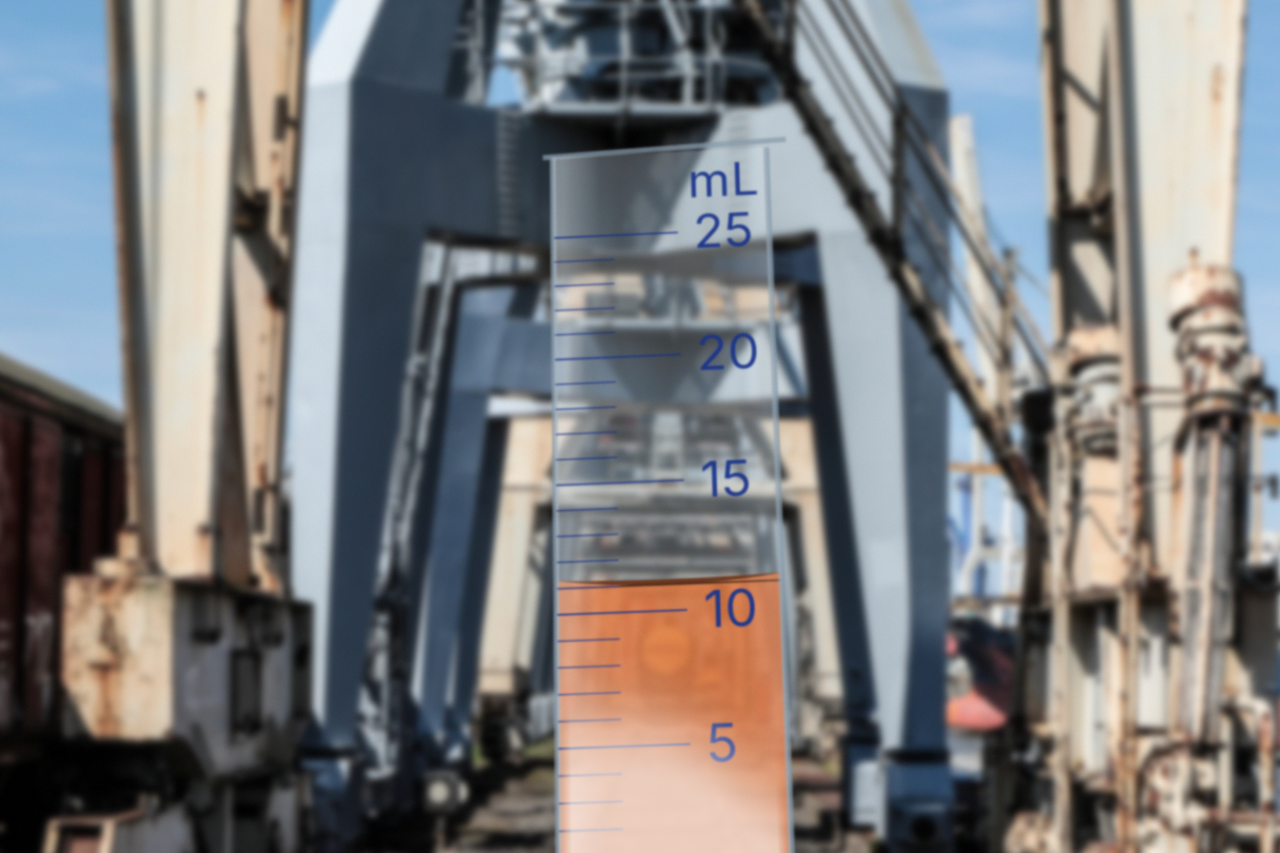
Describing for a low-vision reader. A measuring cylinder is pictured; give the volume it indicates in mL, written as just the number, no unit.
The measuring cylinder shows 11
